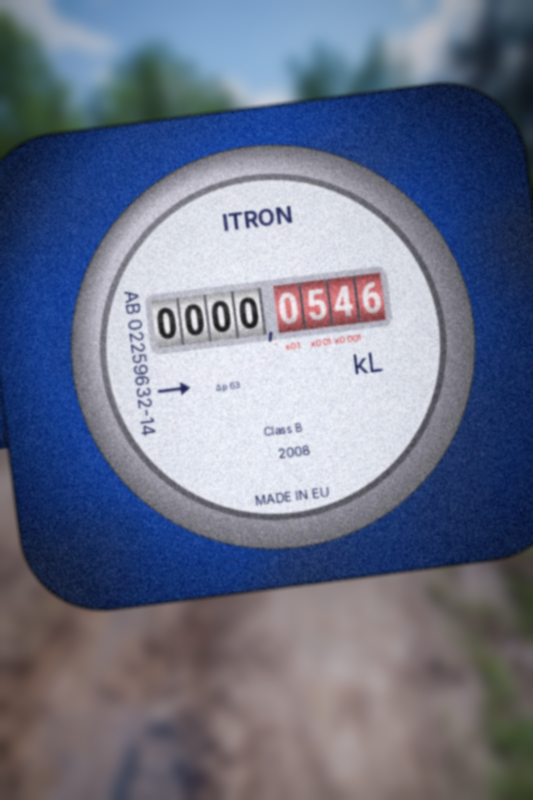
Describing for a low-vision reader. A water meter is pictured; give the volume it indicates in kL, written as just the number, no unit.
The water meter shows 0.0546
